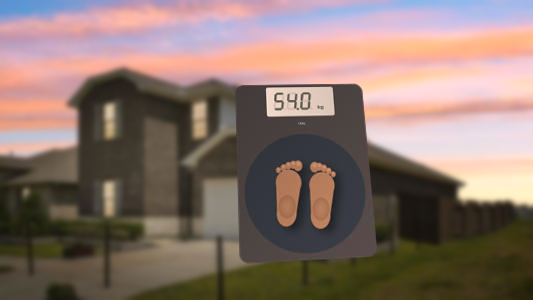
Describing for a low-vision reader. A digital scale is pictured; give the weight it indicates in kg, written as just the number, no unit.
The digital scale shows 54.0
